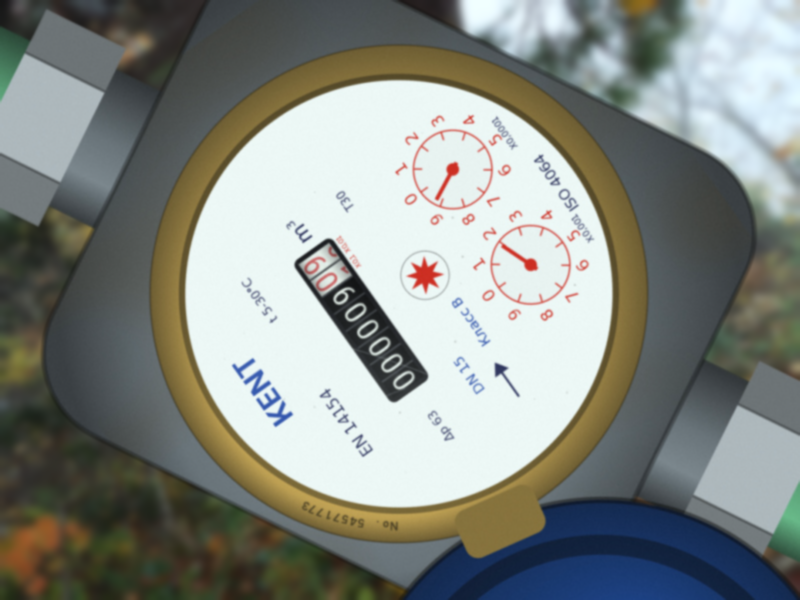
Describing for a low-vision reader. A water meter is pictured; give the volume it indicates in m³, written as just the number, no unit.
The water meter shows 9.0919
